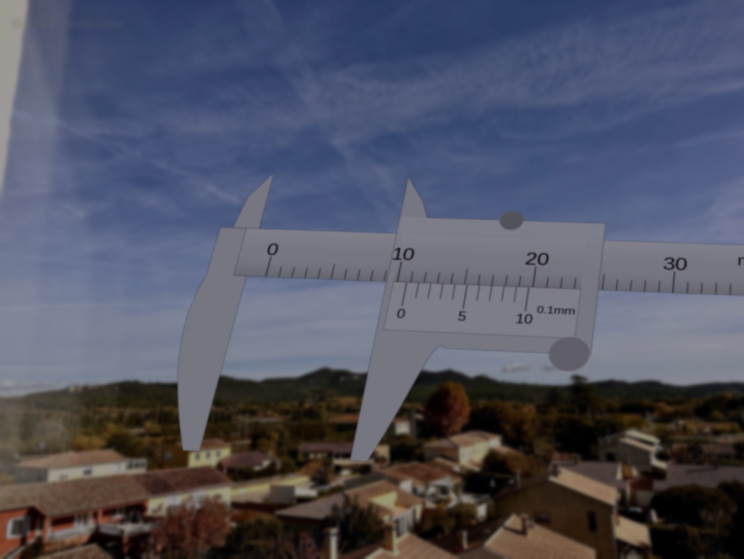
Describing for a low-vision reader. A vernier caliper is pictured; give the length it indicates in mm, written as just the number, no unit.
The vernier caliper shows 10.7
